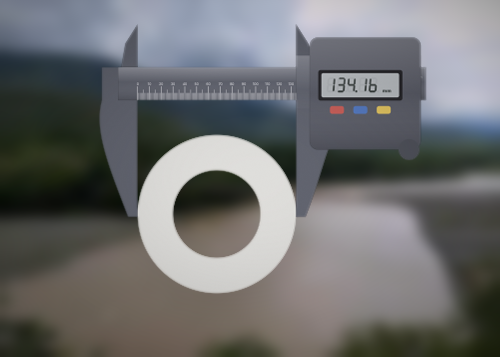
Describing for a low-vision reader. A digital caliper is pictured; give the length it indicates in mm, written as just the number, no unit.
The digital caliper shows 134.16
